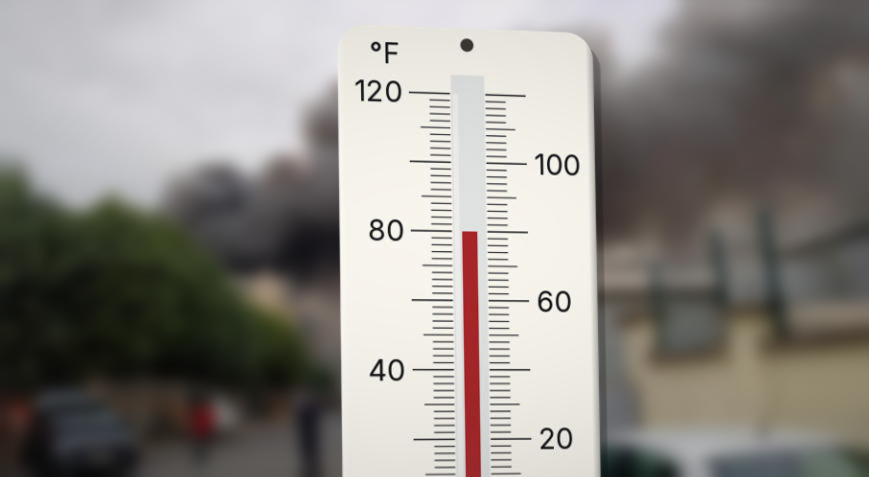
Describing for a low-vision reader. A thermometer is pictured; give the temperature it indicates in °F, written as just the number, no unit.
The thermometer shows 80
